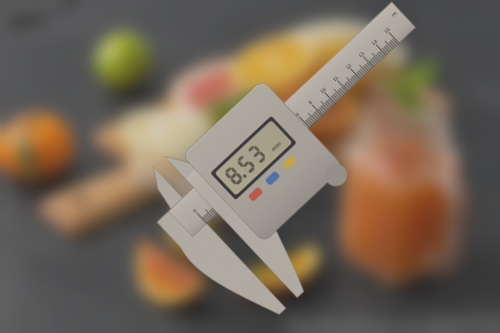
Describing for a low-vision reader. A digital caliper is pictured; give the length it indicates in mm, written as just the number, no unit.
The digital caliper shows 8.53
